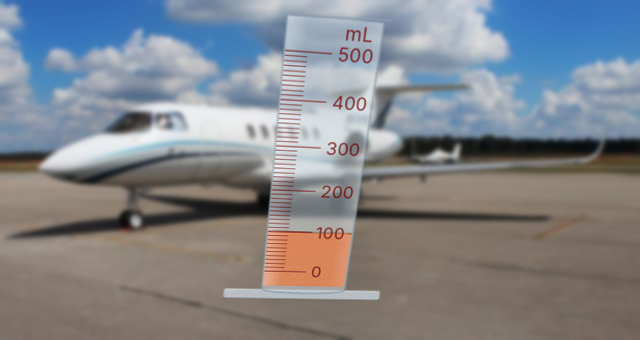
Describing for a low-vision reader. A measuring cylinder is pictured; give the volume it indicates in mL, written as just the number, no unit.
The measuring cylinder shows 100
